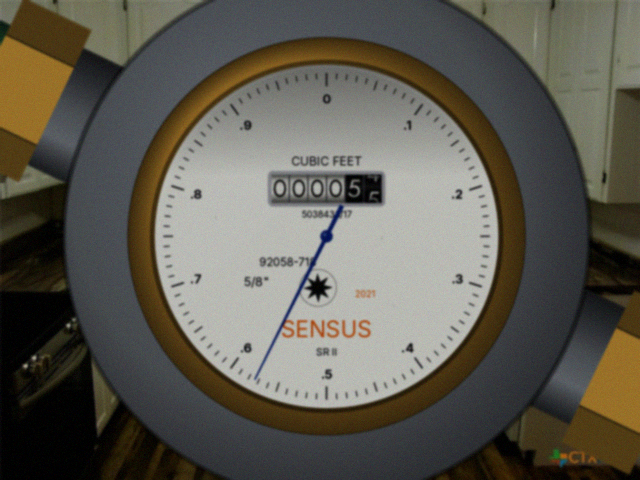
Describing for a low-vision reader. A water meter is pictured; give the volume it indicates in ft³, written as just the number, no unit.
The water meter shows 54.57
